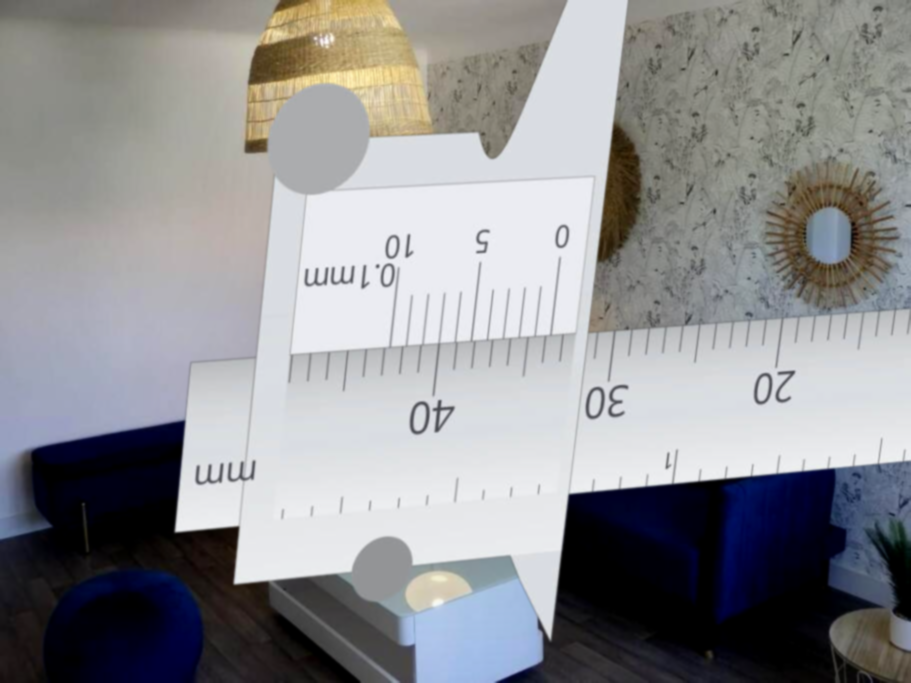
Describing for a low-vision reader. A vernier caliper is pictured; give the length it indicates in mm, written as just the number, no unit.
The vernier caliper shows 33.7
